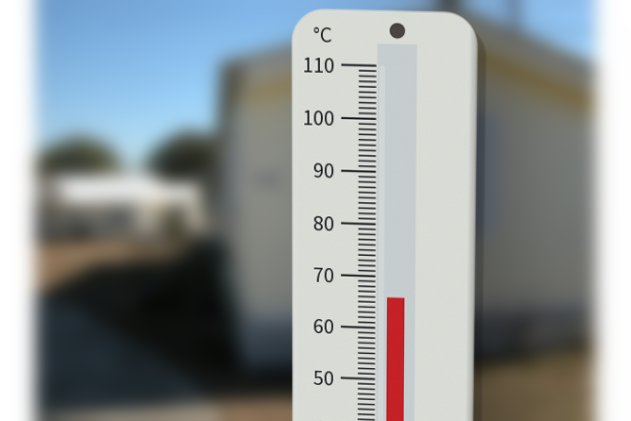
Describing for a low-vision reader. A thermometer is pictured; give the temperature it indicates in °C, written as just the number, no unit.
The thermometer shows 66
